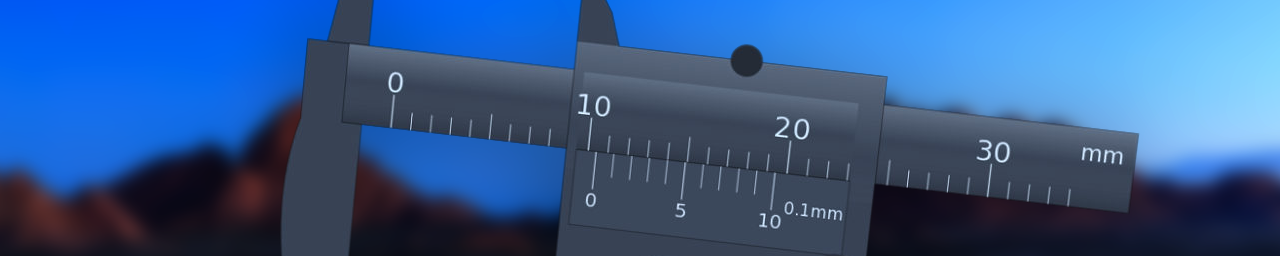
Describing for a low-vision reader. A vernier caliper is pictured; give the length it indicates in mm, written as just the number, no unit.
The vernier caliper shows 10.4
